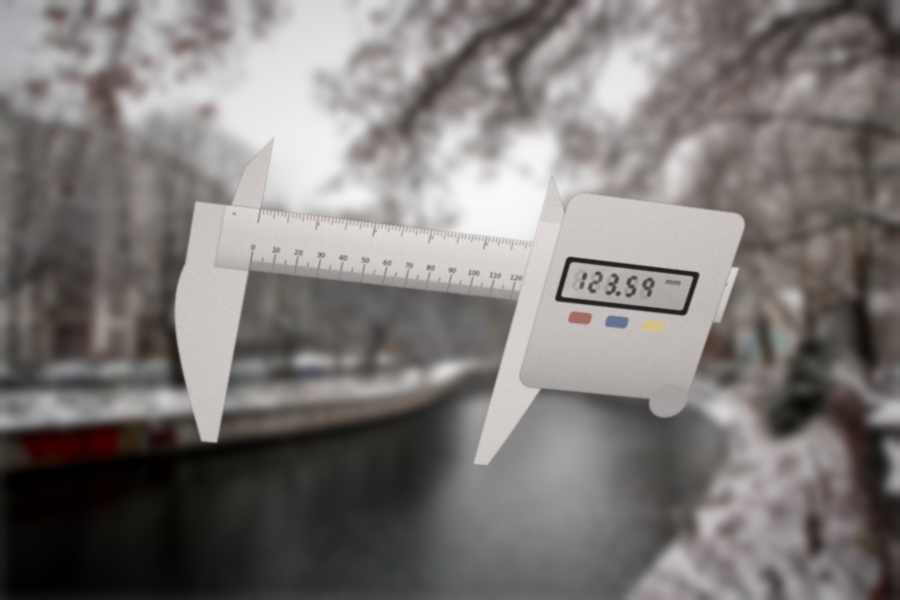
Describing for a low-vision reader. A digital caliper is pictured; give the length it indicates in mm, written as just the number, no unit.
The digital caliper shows 123.59
